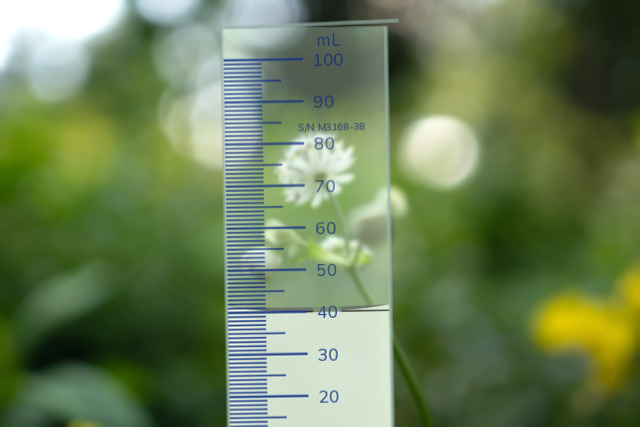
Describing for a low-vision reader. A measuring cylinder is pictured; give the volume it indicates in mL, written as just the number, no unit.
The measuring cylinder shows 40
